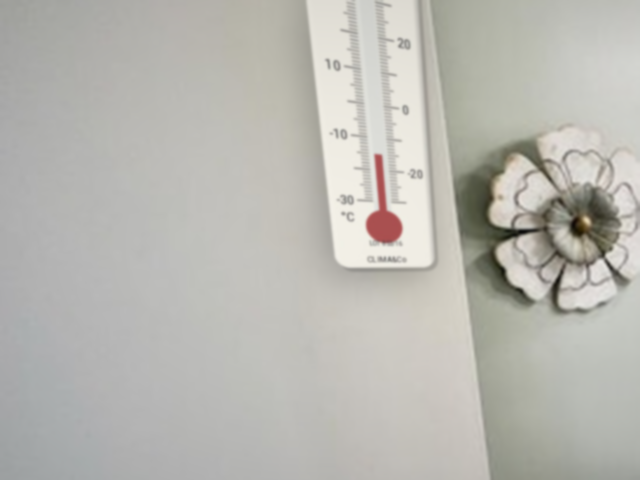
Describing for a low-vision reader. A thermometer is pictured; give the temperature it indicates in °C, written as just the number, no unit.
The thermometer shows -15
